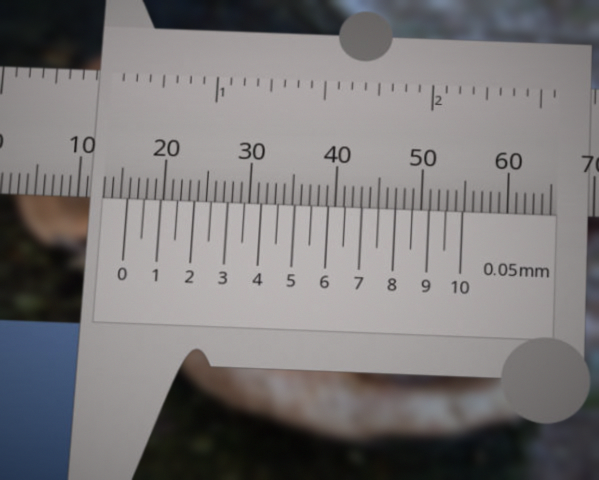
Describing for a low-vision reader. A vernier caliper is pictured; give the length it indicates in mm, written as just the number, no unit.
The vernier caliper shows 15.8
